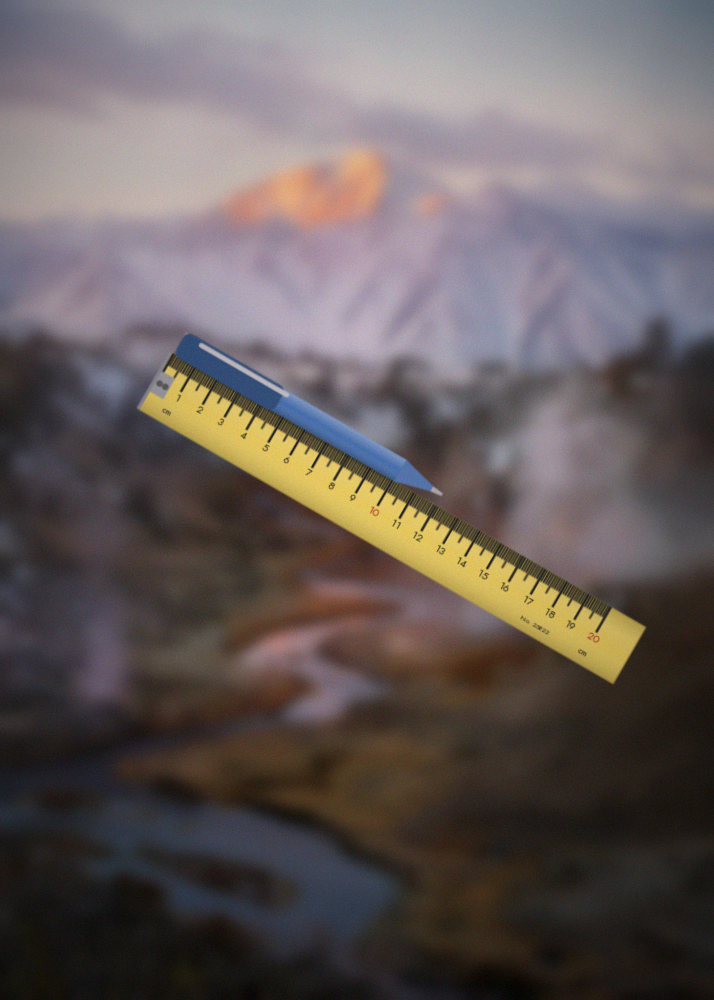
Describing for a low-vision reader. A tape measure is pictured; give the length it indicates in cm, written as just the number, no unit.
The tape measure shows 12
